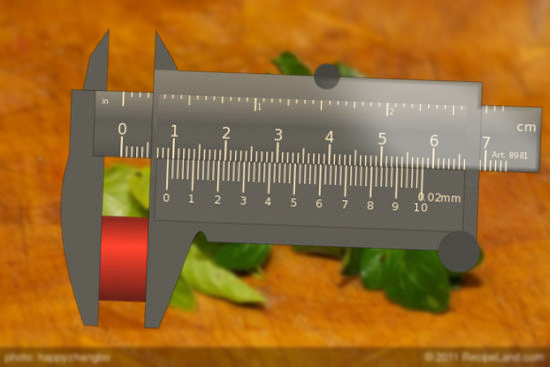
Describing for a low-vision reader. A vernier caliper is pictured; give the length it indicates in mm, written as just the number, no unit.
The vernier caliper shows 9.0
